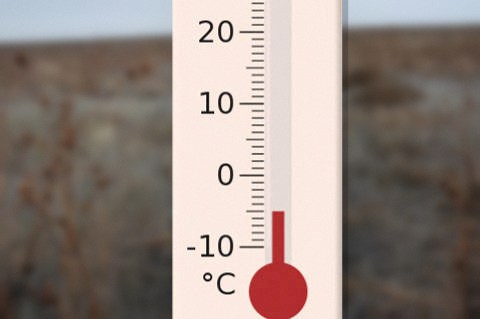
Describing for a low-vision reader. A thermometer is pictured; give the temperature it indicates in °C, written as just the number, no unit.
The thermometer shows -5
